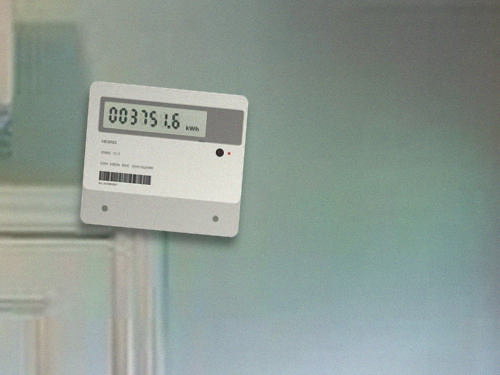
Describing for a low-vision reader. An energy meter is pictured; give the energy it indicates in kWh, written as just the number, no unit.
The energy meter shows 3751.6
